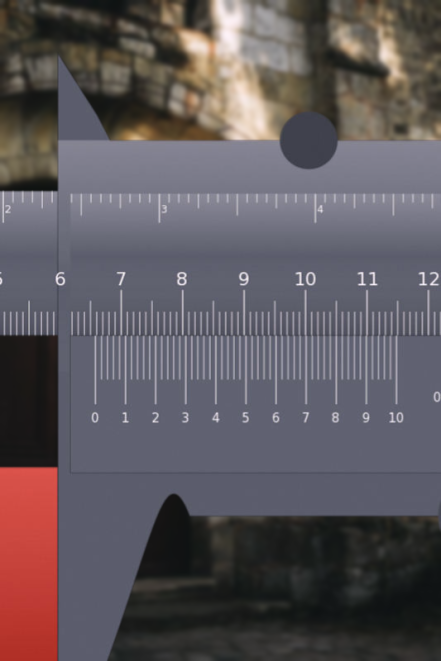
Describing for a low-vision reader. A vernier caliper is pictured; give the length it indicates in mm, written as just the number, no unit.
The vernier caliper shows 65.8
